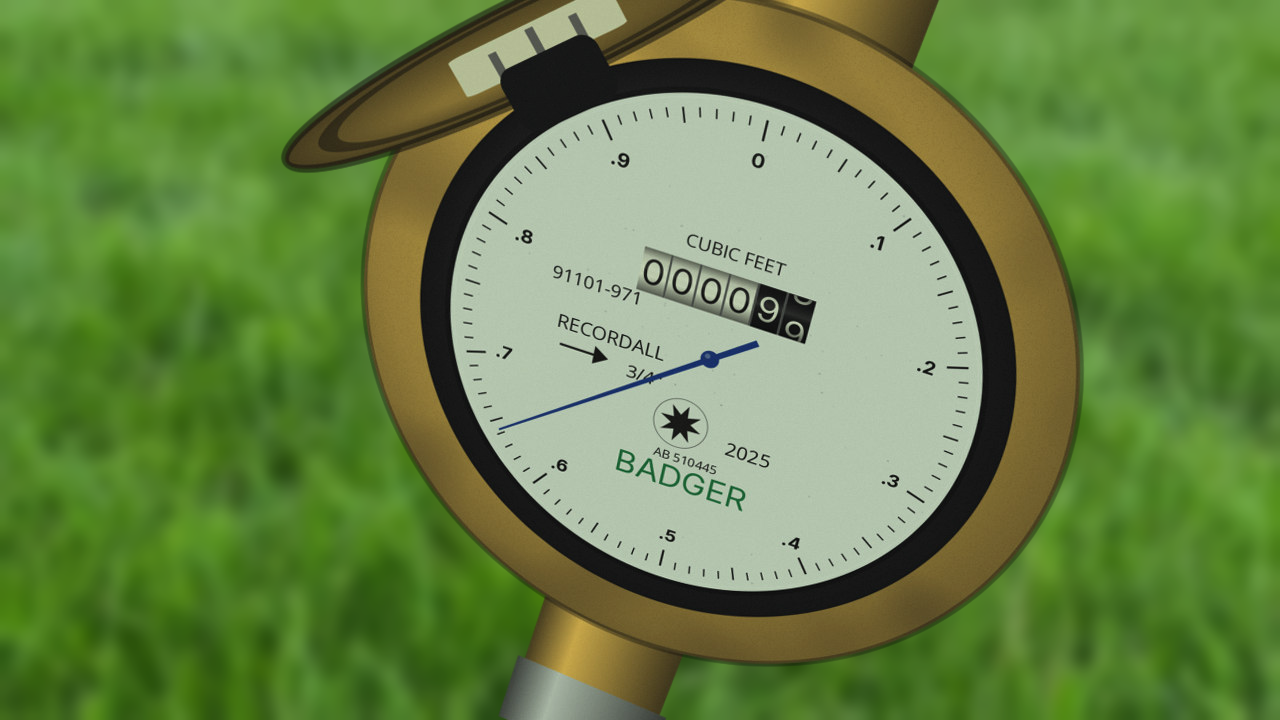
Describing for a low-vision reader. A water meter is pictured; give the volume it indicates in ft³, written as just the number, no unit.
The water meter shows 98.64
